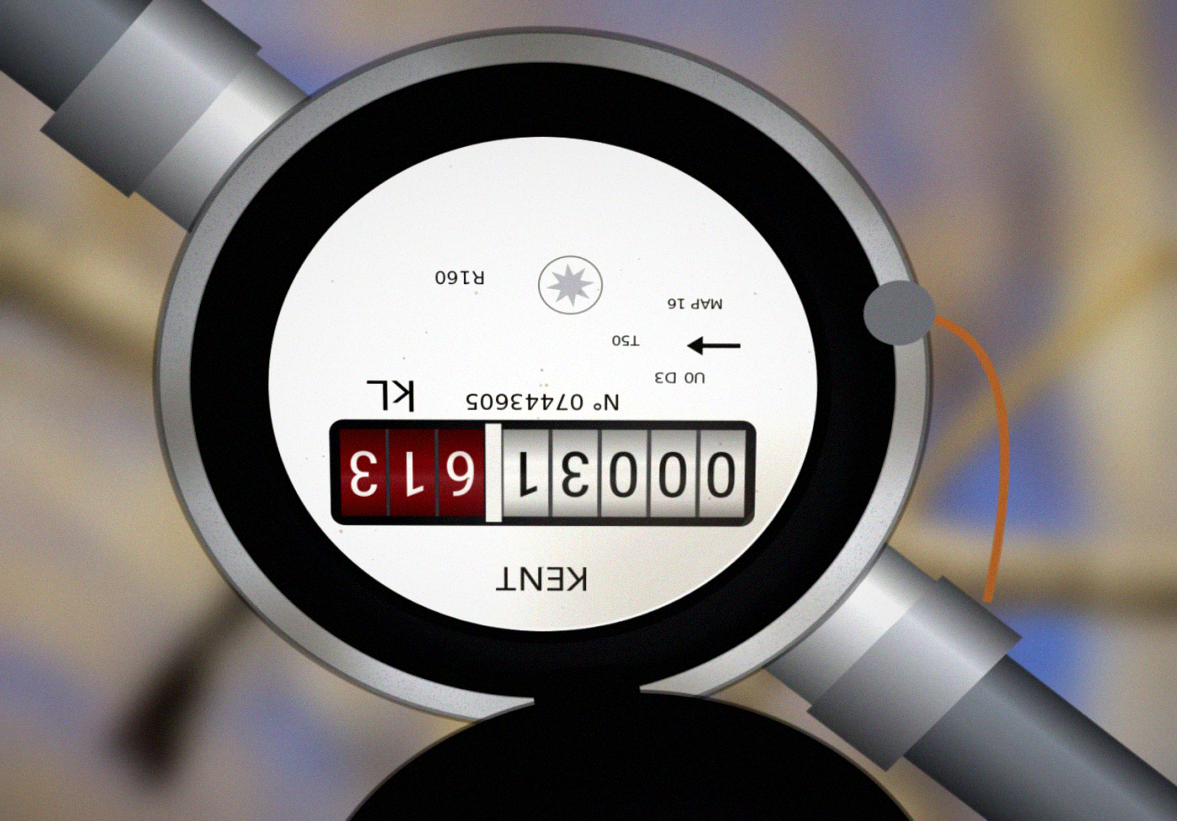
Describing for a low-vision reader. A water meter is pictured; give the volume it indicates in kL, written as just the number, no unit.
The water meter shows 31.613
